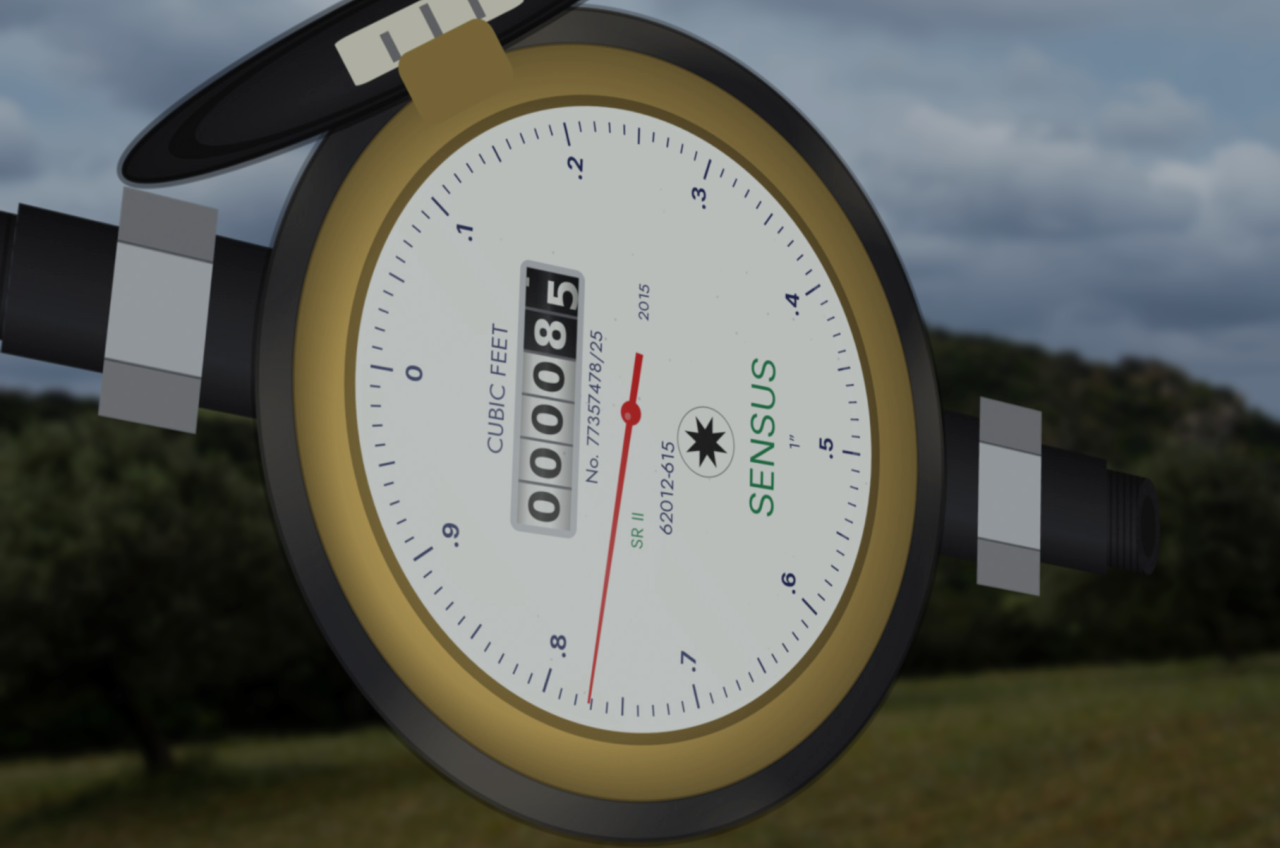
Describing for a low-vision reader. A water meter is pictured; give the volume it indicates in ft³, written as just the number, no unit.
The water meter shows 84.77
